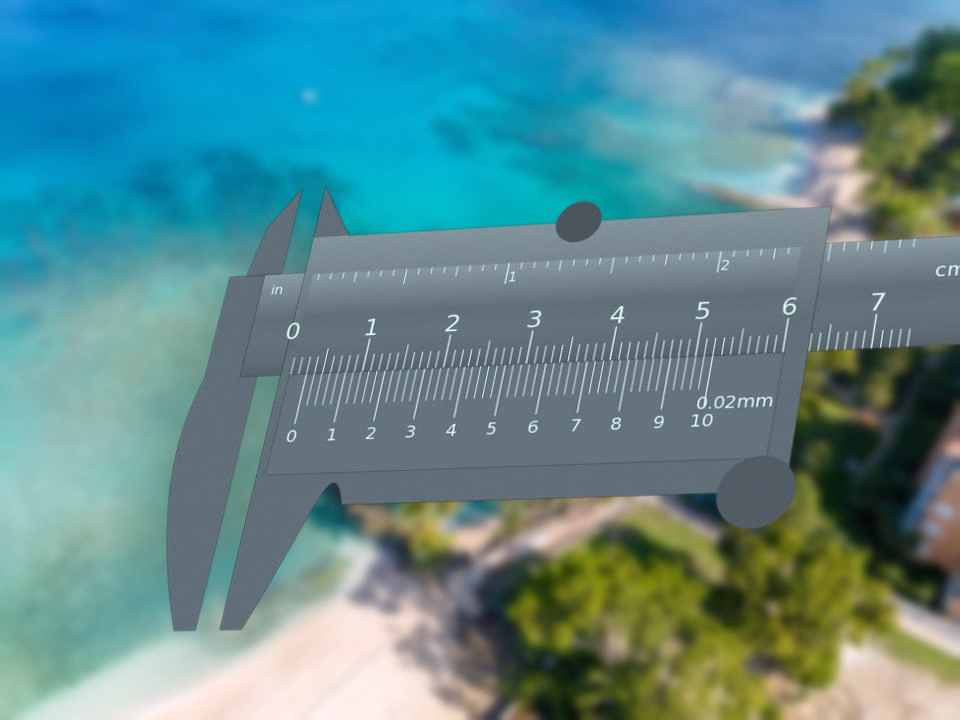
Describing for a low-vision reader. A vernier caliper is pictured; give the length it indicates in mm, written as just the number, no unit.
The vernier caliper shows 3.0
